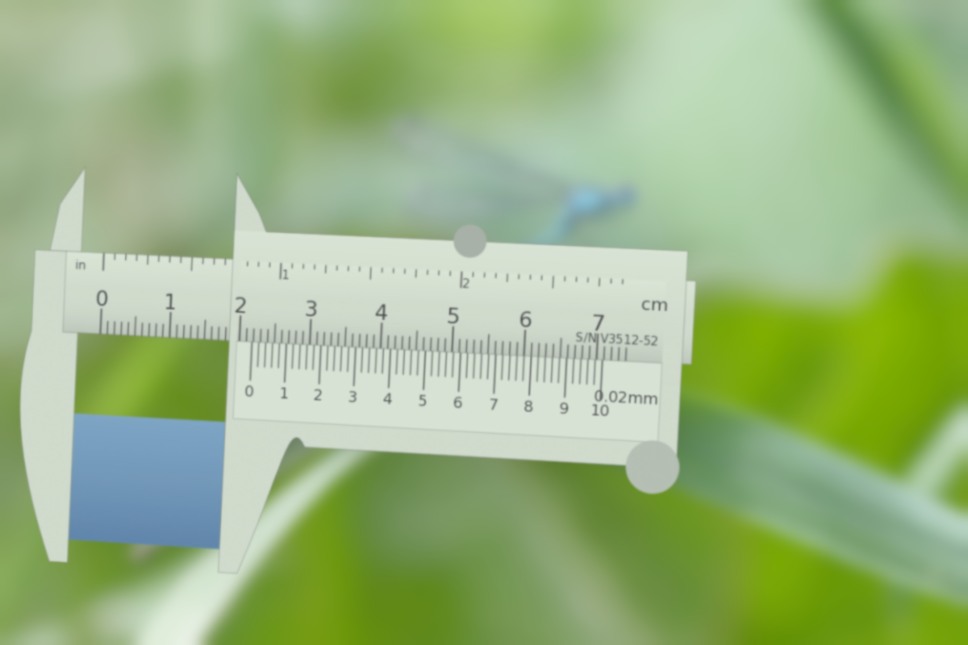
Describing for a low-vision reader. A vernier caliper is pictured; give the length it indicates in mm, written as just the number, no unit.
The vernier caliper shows 21.8
